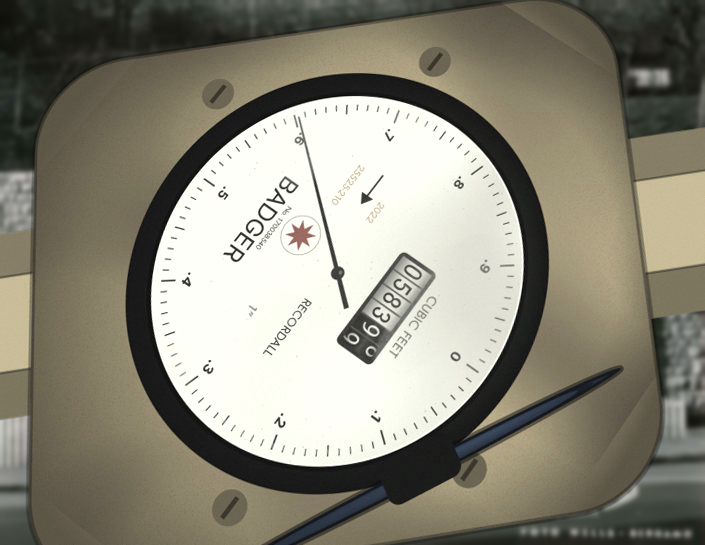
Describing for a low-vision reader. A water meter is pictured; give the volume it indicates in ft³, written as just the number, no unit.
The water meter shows 58398.60
